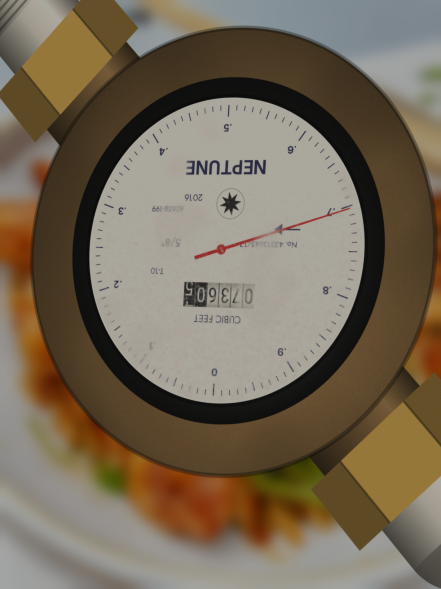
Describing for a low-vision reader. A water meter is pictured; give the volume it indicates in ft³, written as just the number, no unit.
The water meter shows 73604.70
